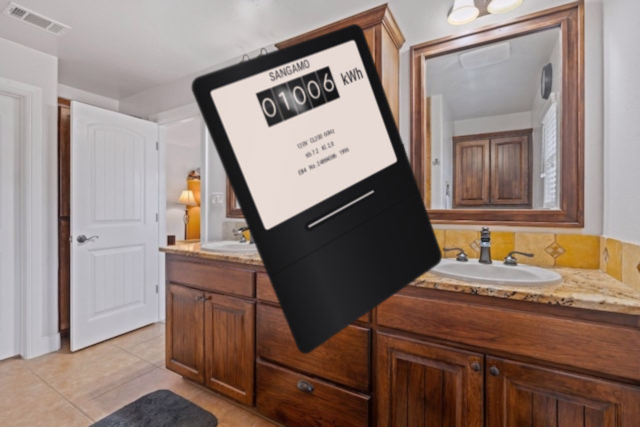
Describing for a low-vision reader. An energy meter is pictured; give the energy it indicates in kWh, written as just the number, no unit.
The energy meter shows 1006
